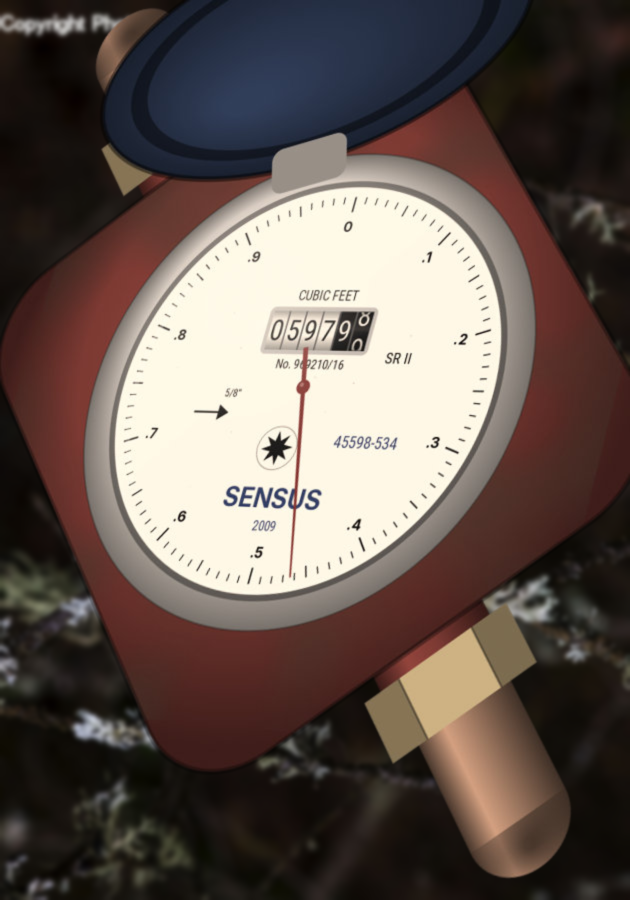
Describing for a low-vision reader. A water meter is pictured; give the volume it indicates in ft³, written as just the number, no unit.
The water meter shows 59798.46
